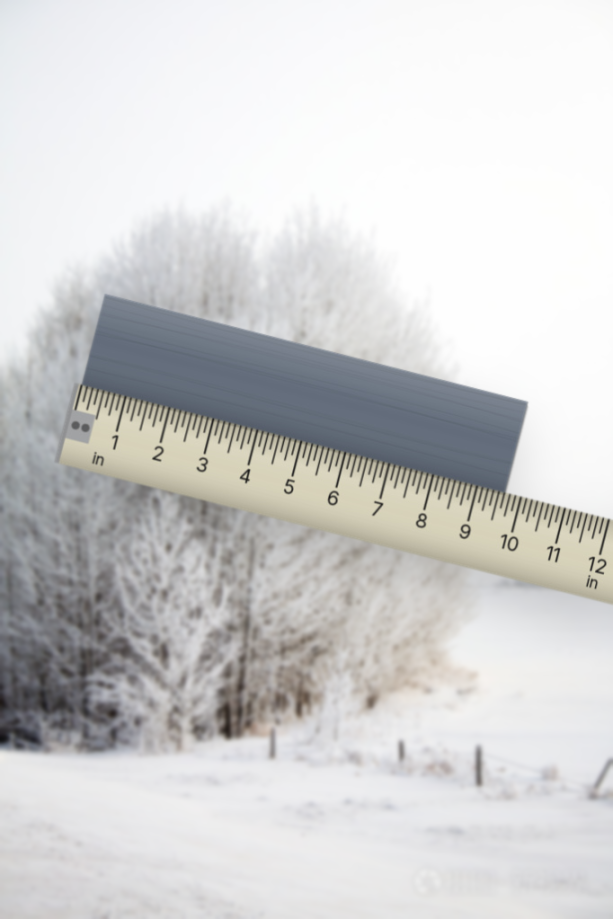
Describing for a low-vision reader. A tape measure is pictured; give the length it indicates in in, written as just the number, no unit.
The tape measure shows 9.625
